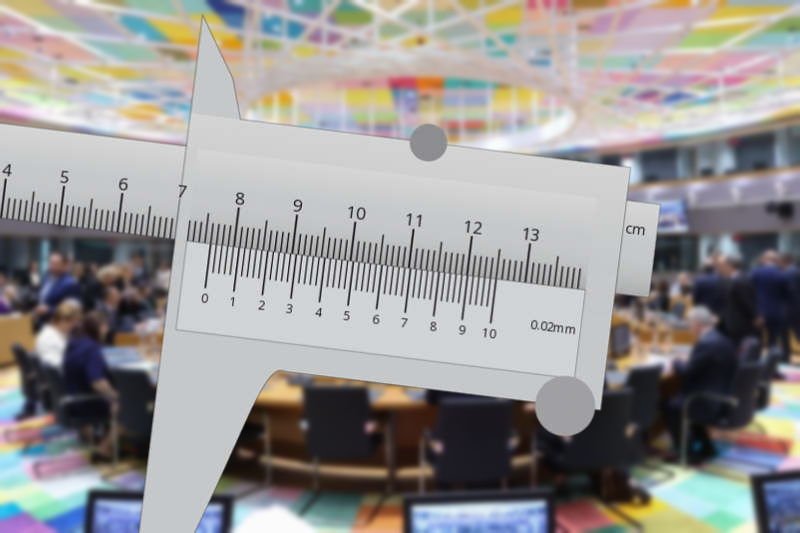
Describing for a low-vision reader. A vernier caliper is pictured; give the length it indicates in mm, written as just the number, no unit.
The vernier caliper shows 76.0
